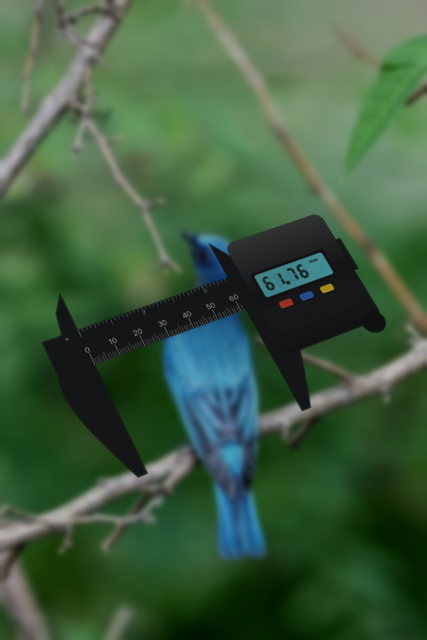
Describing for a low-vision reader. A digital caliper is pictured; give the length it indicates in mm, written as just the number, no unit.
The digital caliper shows 61.76
